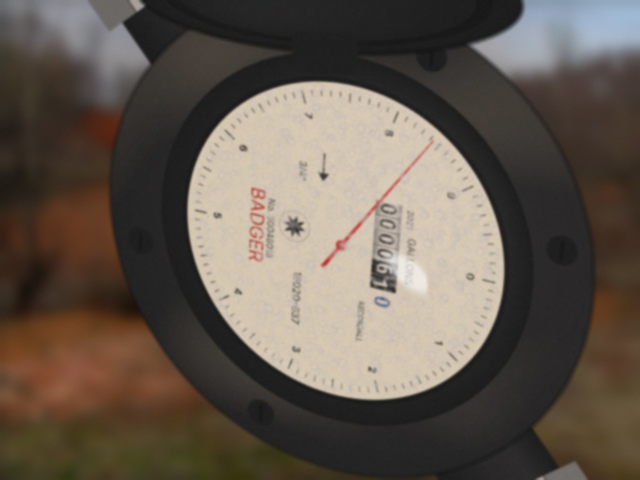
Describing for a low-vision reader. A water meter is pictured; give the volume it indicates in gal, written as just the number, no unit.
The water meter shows 608.4
